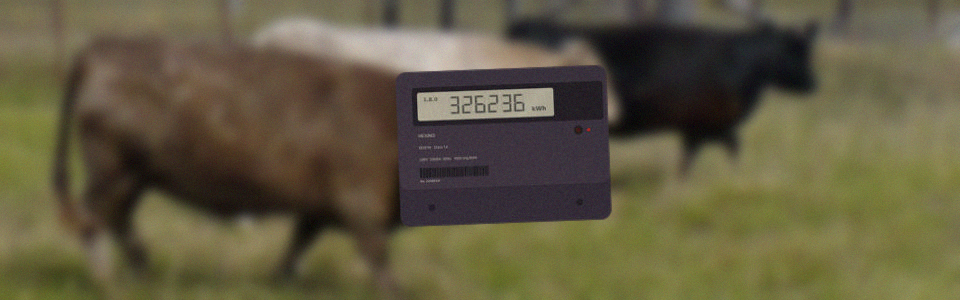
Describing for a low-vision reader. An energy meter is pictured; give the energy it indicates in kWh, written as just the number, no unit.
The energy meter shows 326236
